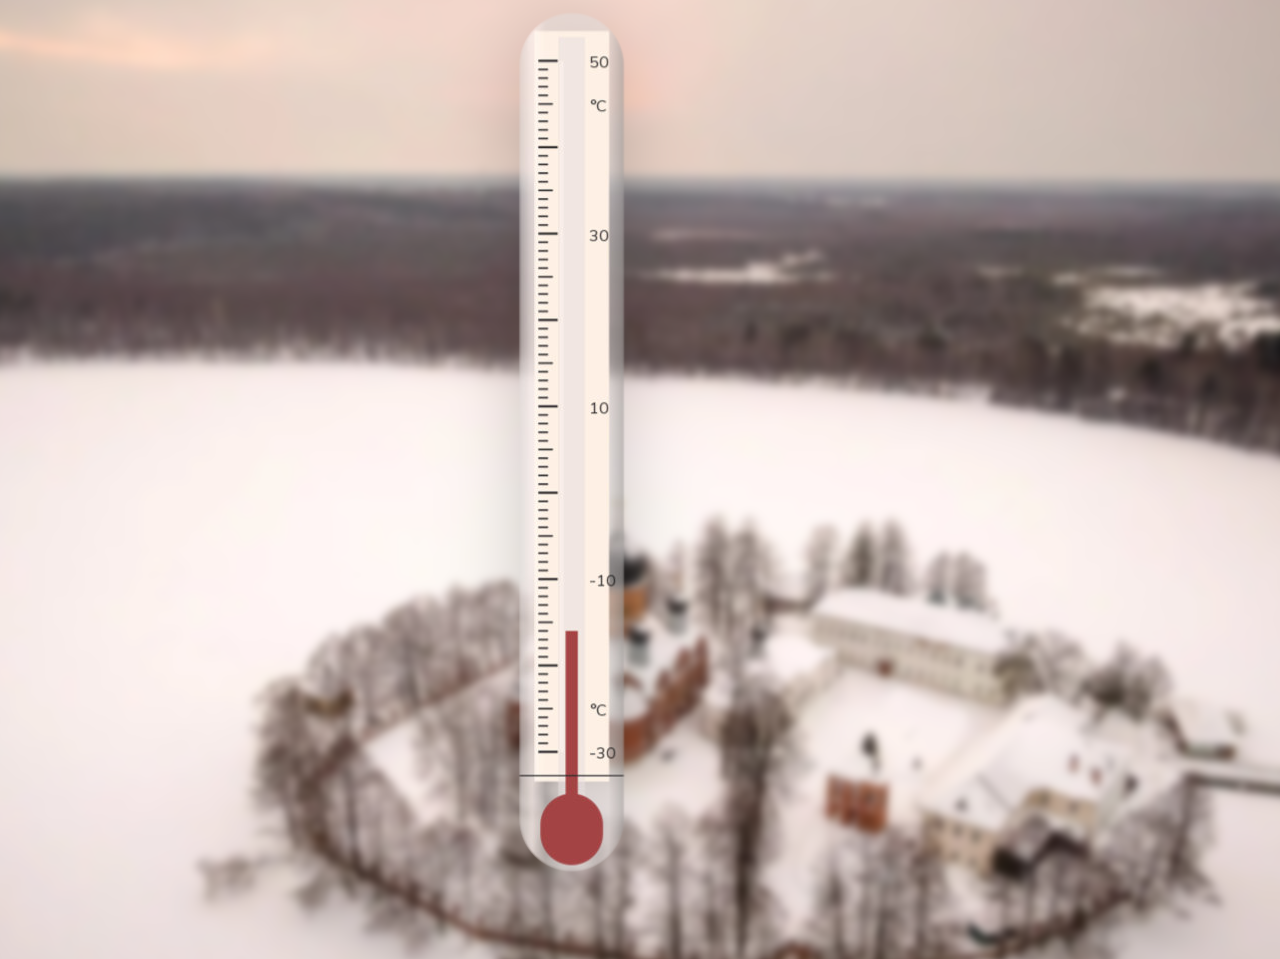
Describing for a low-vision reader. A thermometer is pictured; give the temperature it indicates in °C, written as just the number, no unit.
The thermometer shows -16
